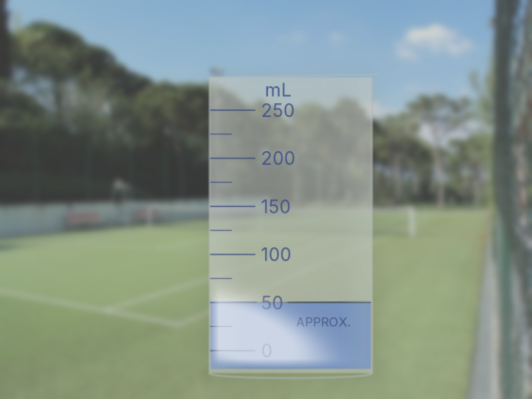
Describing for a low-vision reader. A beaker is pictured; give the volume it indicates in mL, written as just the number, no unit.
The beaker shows 50
